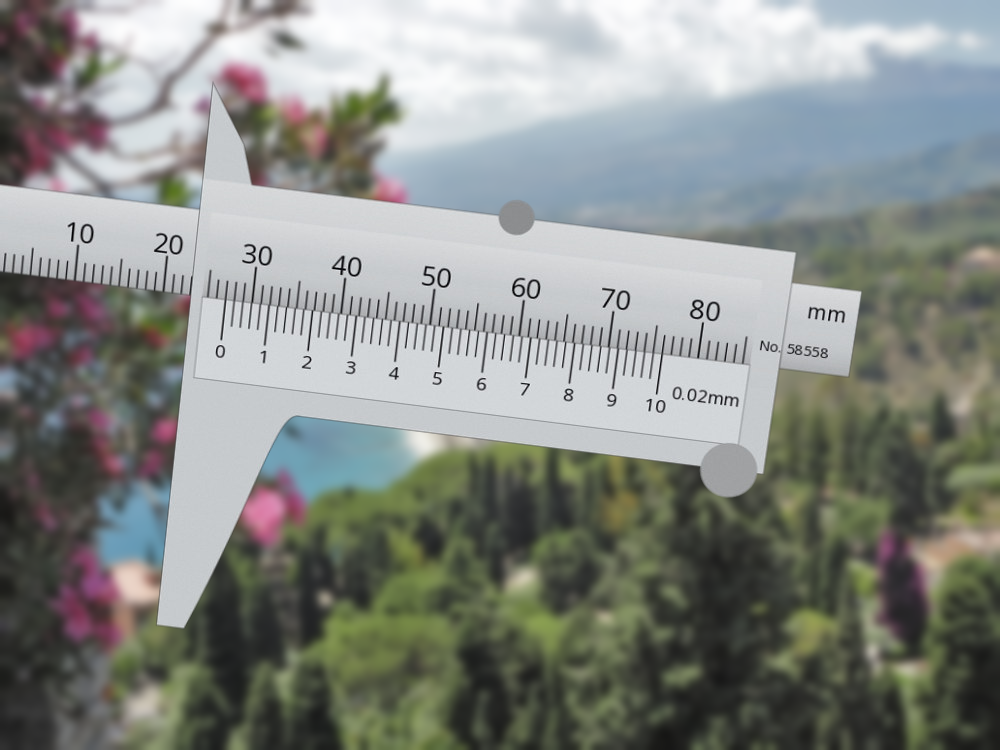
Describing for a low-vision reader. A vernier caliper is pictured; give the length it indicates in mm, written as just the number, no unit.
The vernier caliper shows 27.0
